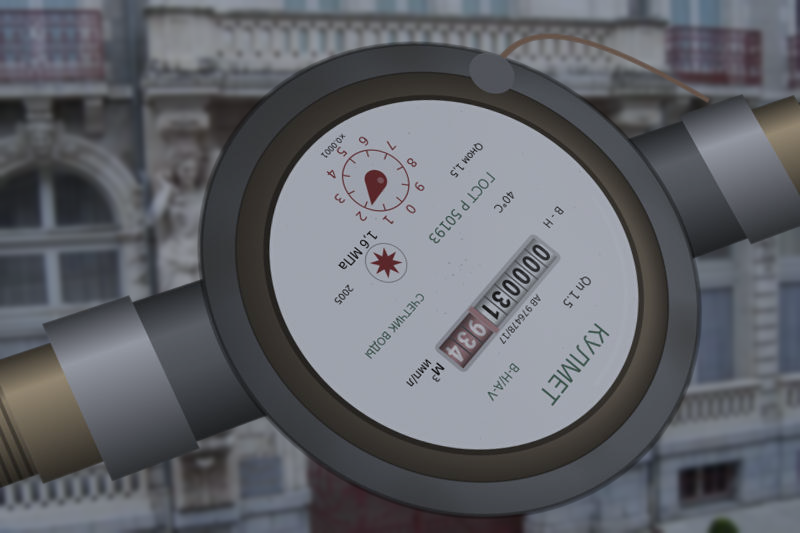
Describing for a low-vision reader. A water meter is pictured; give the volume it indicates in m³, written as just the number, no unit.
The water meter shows 31.9341
